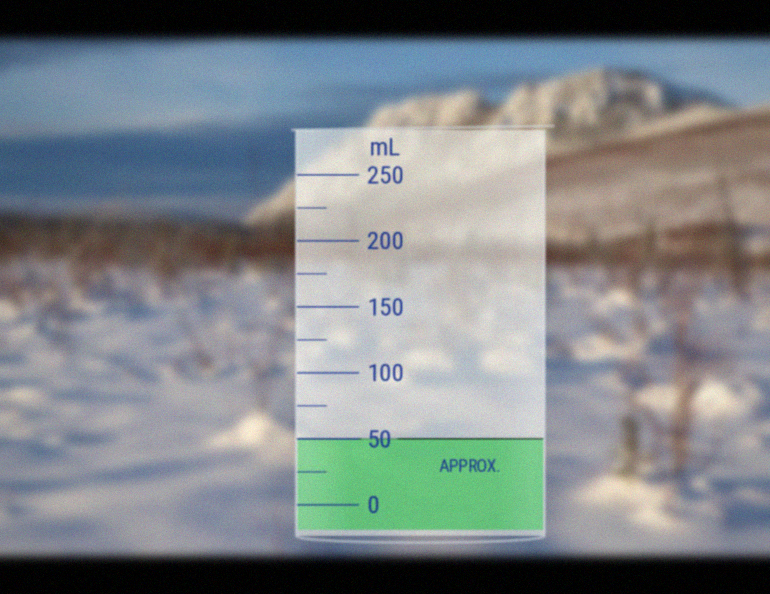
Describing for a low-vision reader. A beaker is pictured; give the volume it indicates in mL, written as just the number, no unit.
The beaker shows 50
